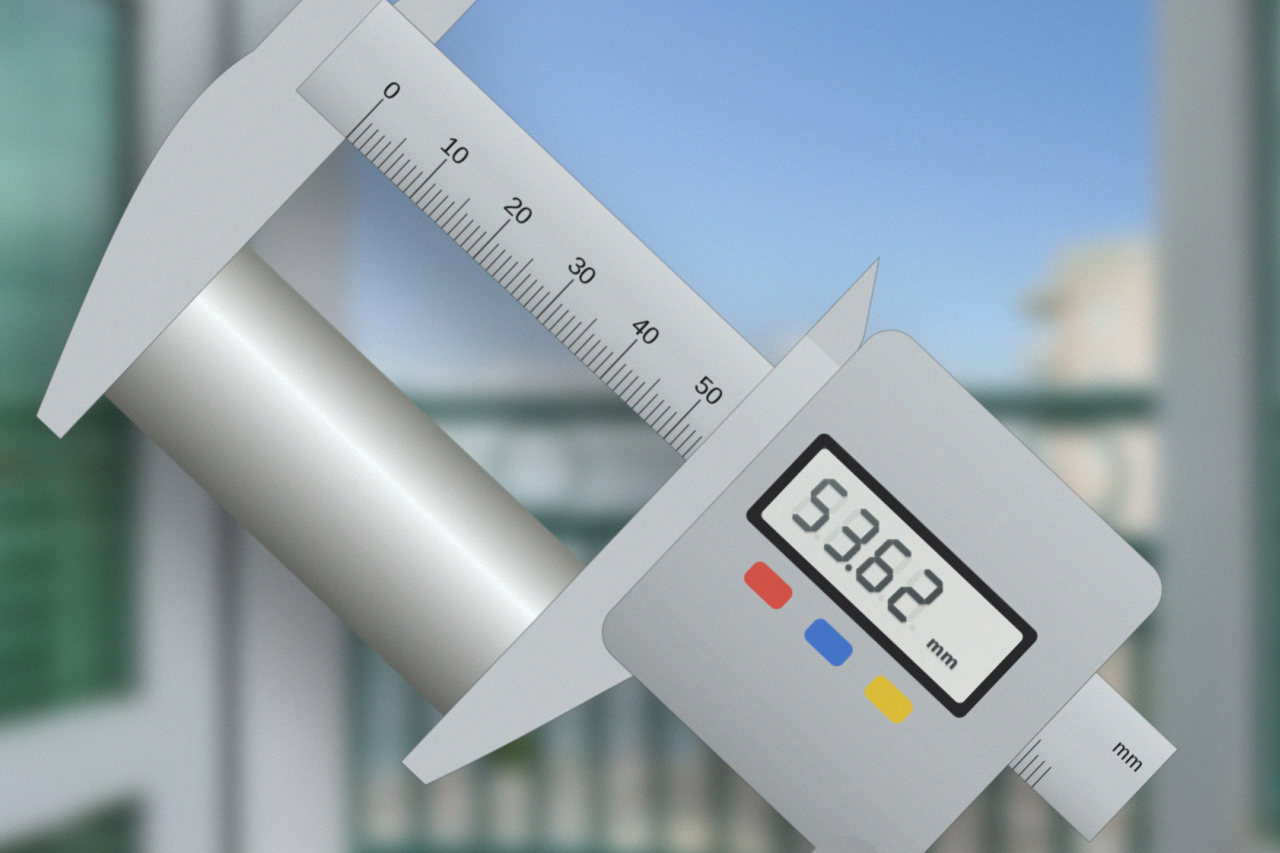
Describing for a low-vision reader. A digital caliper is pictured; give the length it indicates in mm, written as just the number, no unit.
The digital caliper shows 53.62
